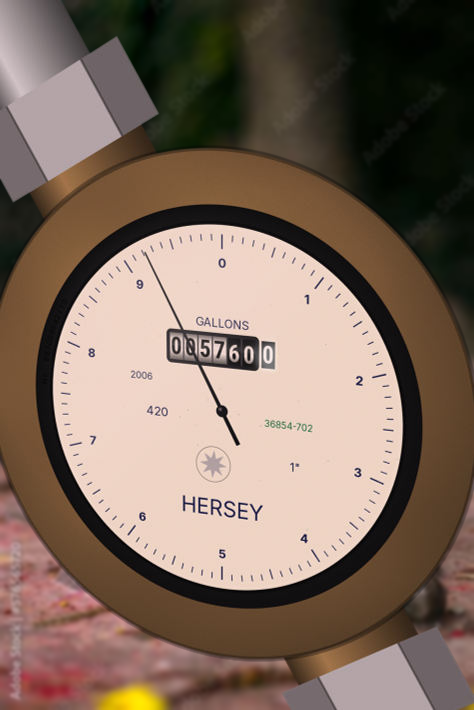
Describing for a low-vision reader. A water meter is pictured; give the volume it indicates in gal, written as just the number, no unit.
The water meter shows 57599.2
